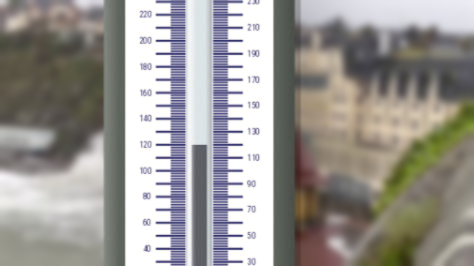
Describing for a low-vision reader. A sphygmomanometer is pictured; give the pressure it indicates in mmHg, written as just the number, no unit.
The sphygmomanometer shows 120
